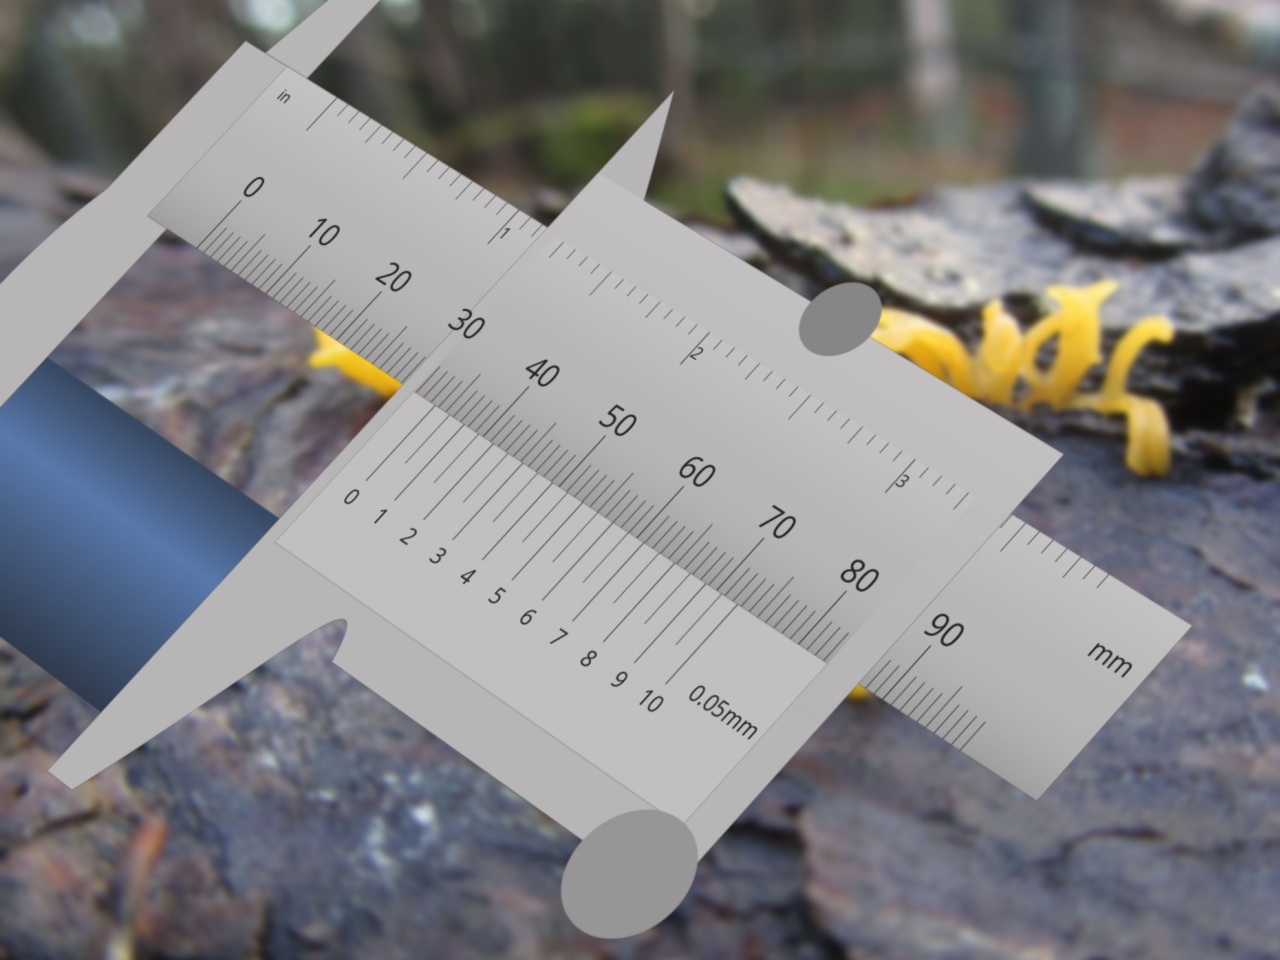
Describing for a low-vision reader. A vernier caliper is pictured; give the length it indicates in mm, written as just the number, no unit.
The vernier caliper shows 33.6
